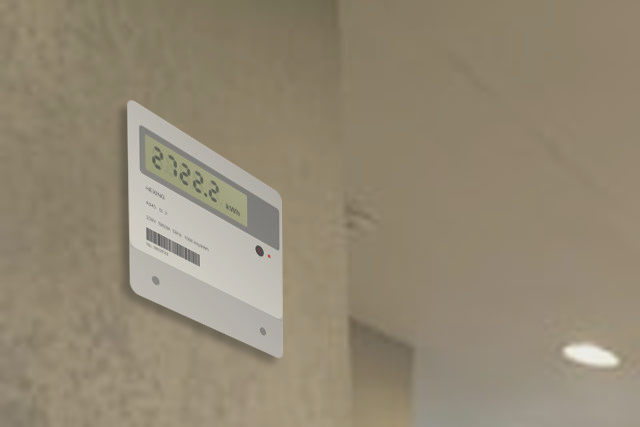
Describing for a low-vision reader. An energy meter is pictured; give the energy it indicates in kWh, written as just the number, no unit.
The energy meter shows 2722.2
